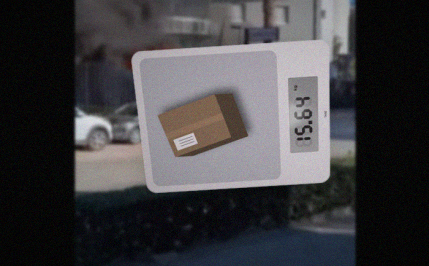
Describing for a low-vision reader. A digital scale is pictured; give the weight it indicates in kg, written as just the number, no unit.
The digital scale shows 15.64
